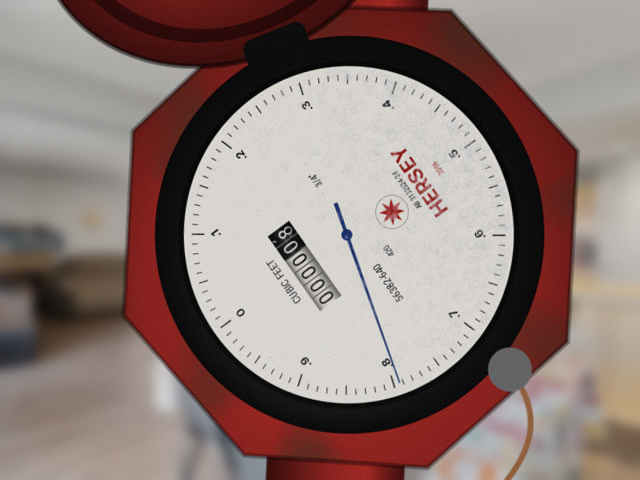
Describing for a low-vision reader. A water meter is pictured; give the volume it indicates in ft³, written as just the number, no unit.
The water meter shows 7.79
